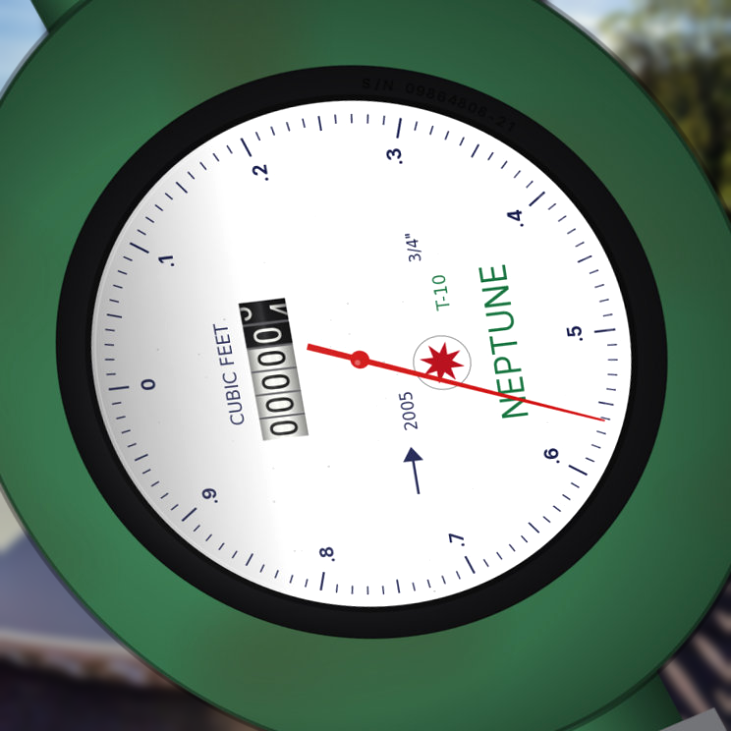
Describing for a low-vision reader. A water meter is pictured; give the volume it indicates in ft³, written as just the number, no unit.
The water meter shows 3.56
